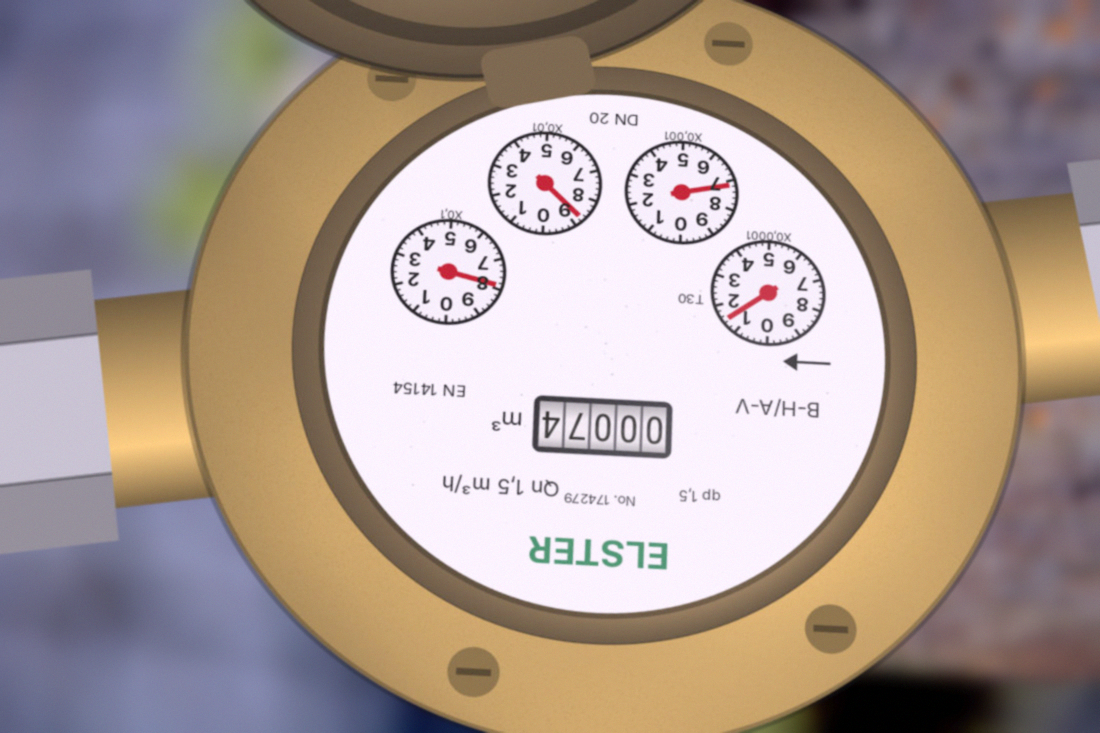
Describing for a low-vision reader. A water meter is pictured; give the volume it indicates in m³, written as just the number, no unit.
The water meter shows 74.7871
